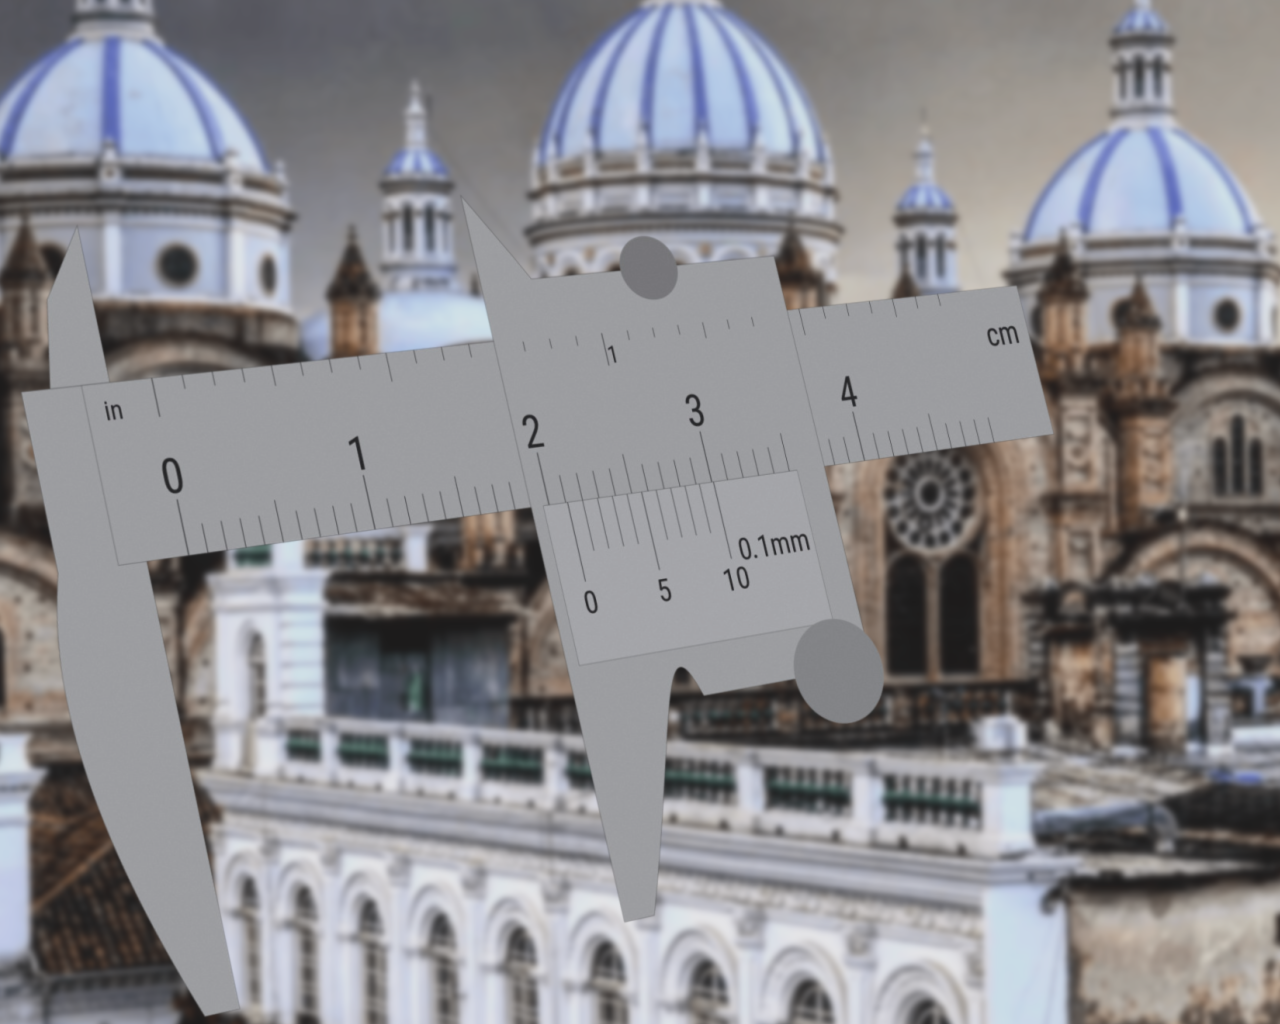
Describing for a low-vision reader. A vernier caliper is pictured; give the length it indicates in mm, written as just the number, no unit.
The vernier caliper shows 21.1
